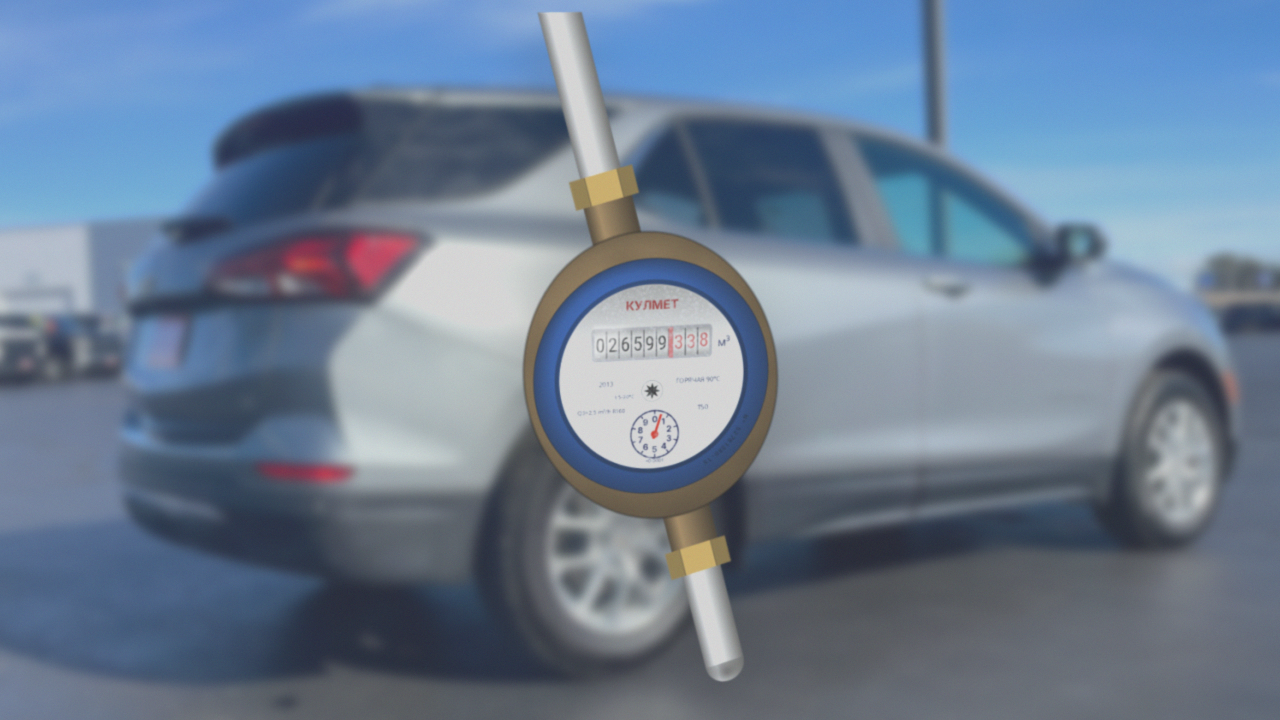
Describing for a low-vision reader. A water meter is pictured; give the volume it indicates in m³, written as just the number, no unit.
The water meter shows 26599.3380
